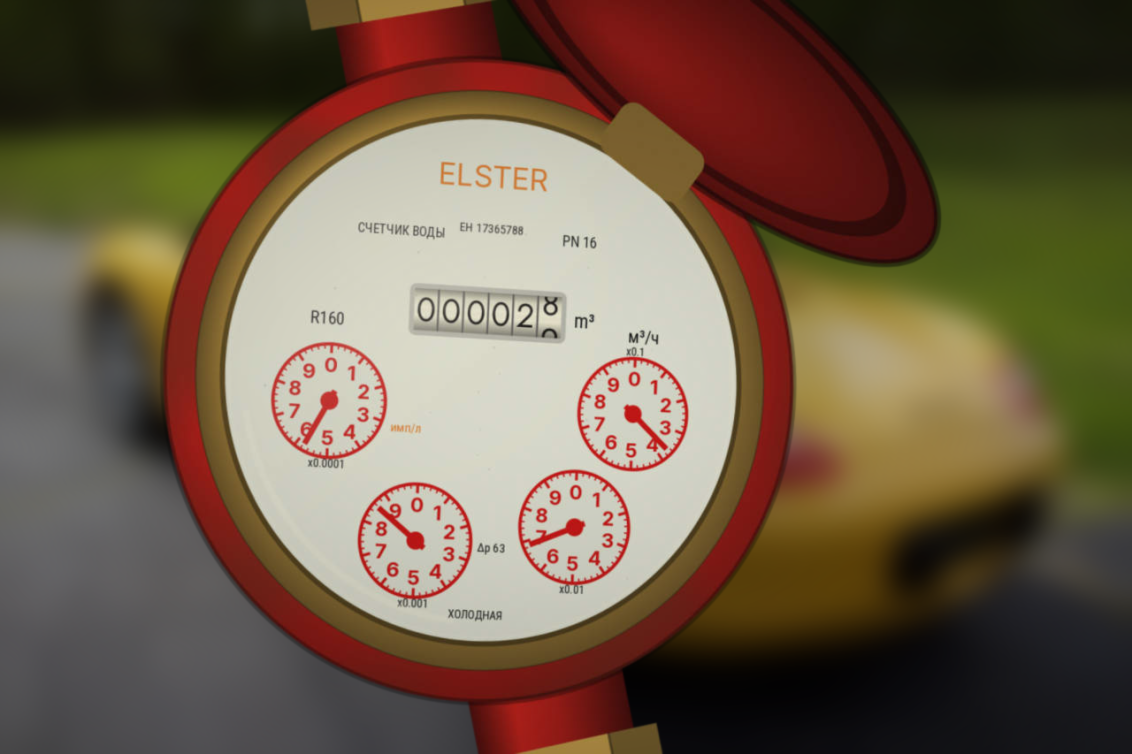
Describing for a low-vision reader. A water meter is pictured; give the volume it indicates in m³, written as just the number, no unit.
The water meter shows 28.3685
